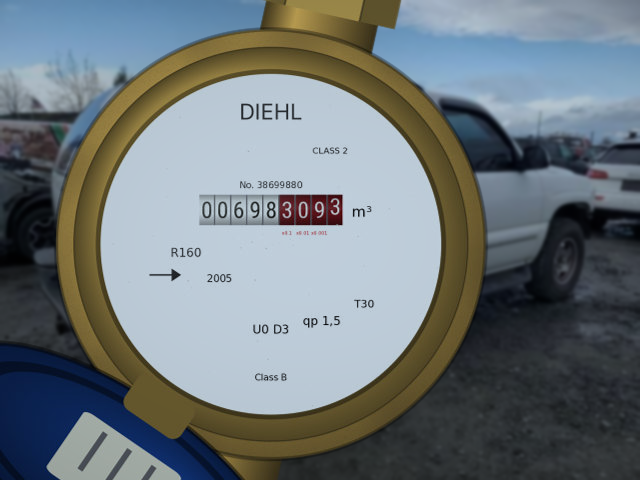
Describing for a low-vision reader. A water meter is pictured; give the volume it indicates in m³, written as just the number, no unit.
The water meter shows 698.3093
